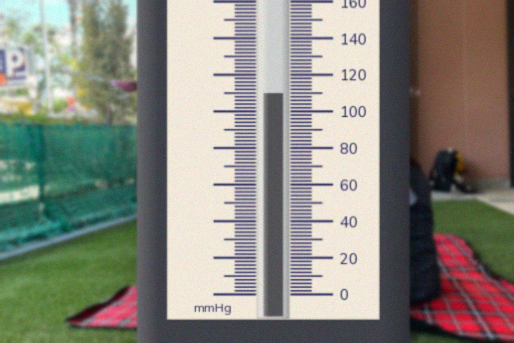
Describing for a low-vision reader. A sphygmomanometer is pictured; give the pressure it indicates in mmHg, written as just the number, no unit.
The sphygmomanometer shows 110
